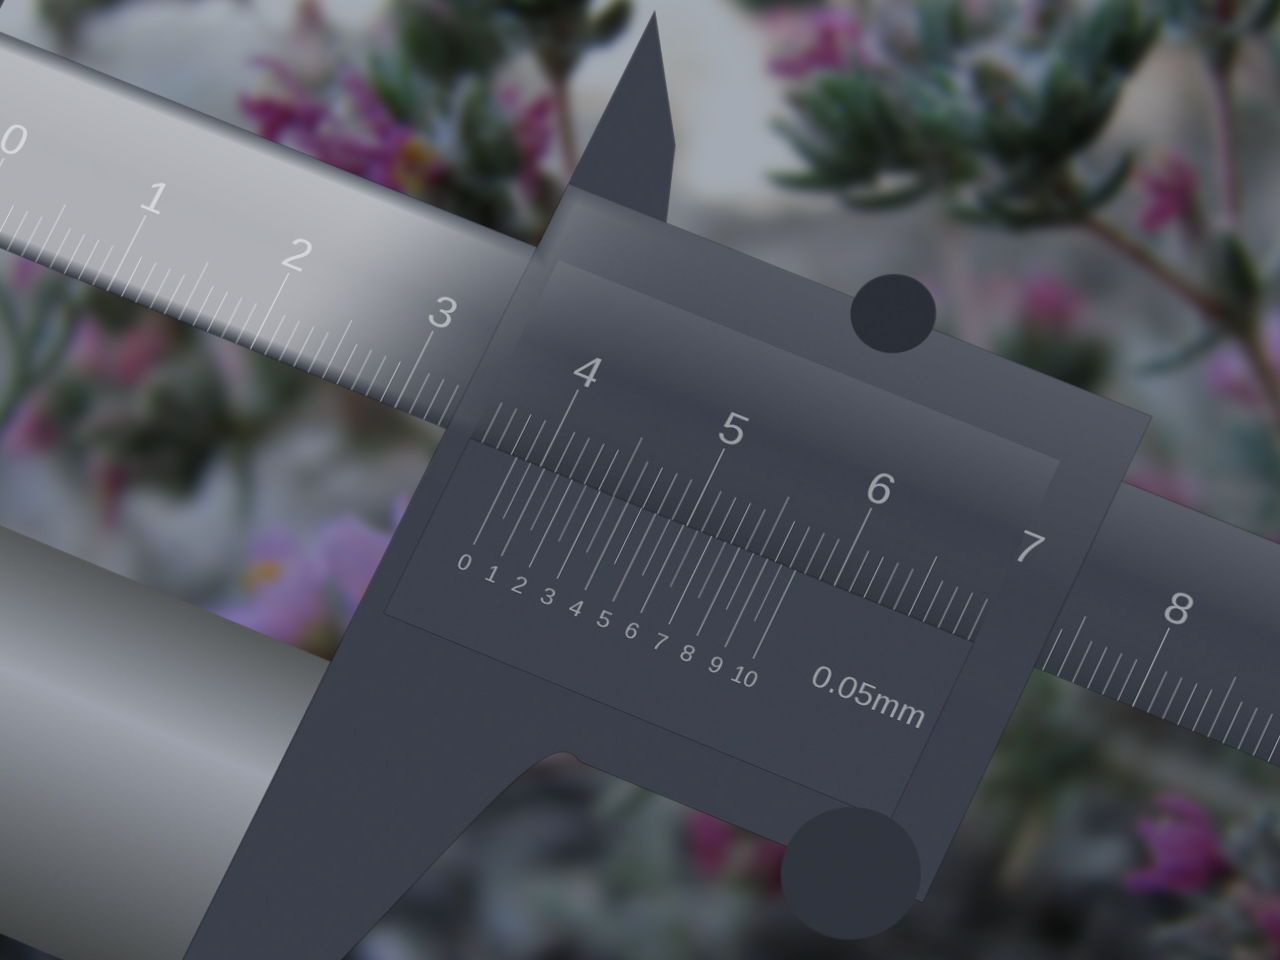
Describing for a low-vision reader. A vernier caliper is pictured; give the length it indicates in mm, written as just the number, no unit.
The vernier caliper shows 38.4
